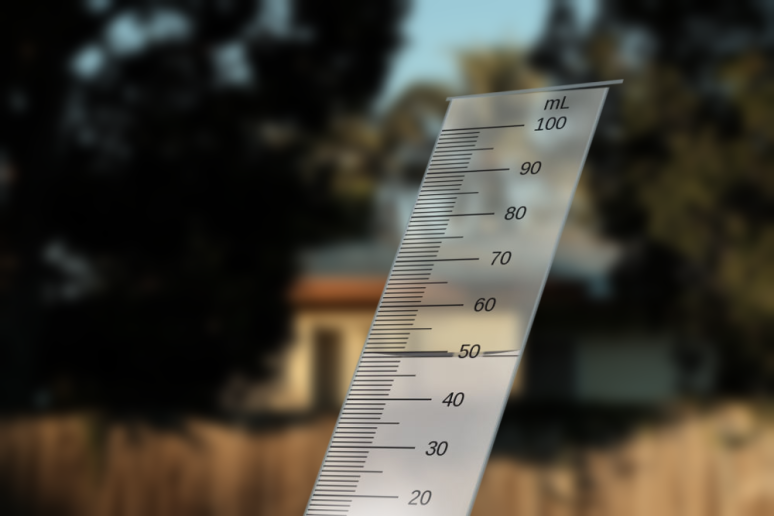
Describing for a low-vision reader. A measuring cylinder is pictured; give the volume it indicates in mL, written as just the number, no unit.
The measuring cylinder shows 49
